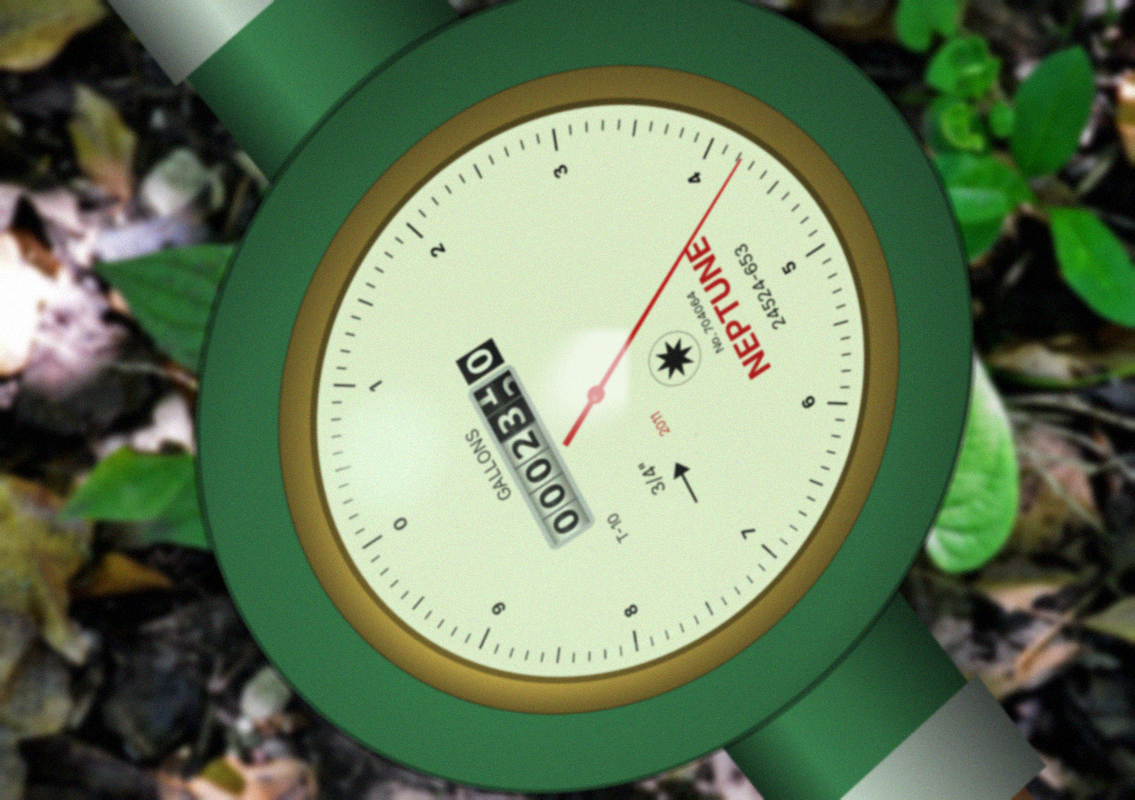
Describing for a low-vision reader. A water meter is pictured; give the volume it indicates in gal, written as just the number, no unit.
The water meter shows 2314.2
